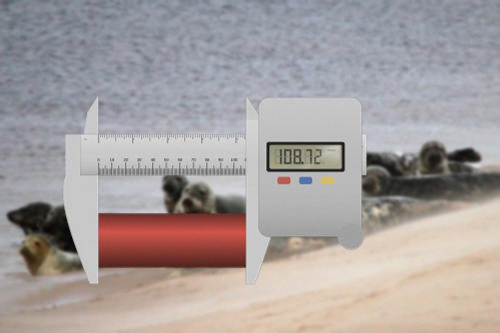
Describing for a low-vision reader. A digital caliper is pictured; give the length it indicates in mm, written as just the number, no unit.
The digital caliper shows 108.72
